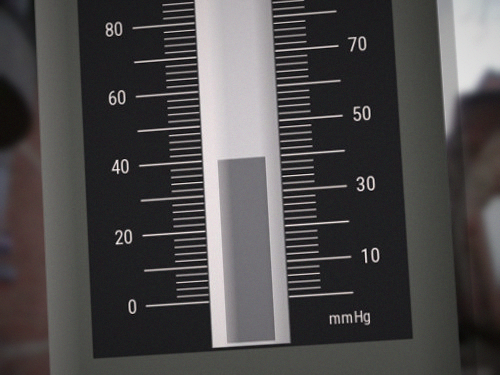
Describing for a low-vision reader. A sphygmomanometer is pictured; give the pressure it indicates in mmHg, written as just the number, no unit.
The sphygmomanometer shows 40
